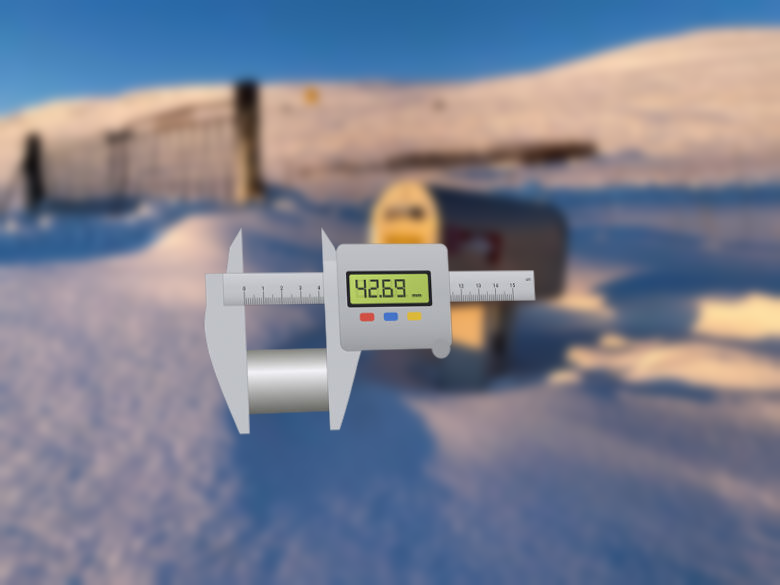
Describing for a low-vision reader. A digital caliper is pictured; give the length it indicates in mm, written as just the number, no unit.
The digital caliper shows 42.69
